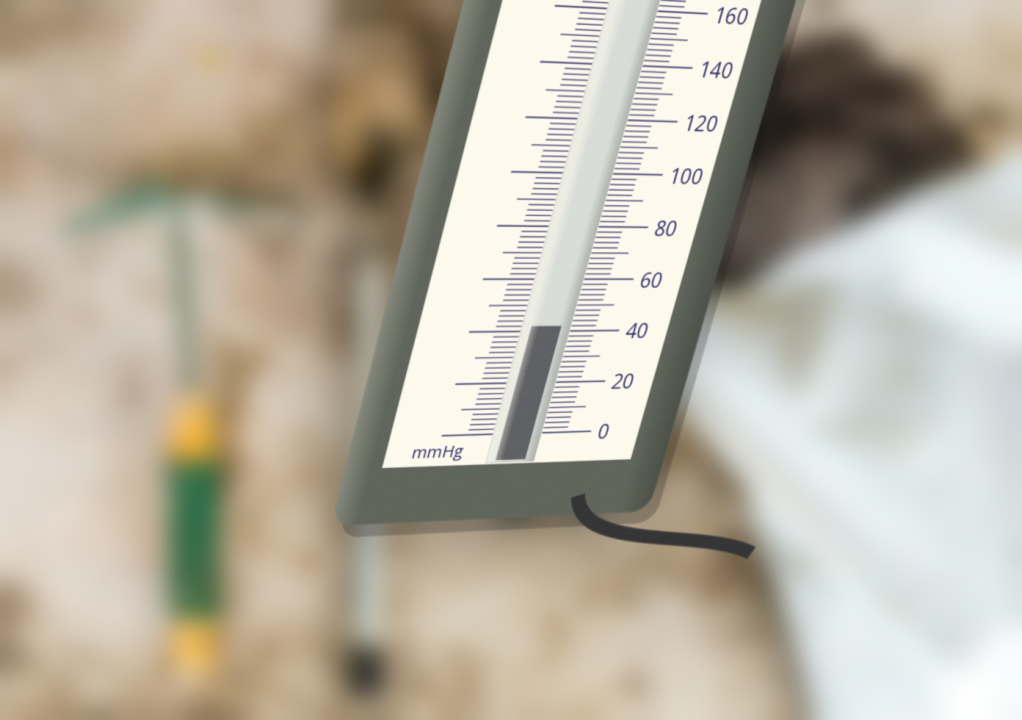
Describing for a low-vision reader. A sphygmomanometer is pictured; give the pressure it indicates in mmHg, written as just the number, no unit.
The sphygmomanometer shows 42
